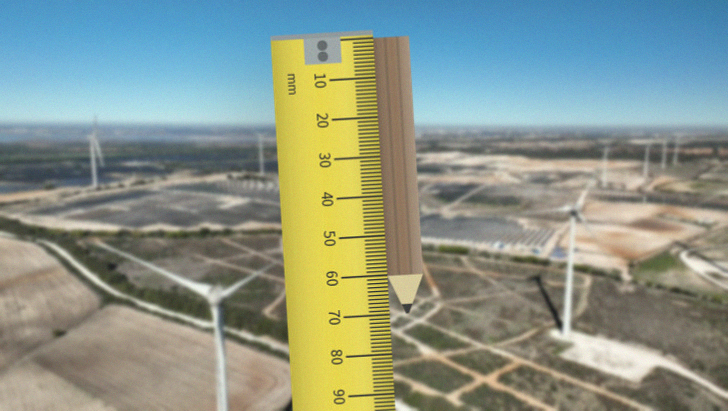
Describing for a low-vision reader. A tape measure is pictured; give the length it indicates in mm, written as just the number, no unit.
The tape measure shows 70
